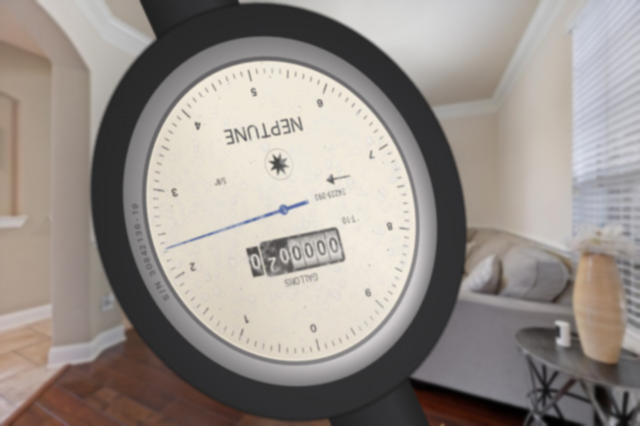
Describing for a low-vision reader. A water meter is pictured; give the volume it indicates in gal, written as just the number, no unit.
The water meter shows 22.3
